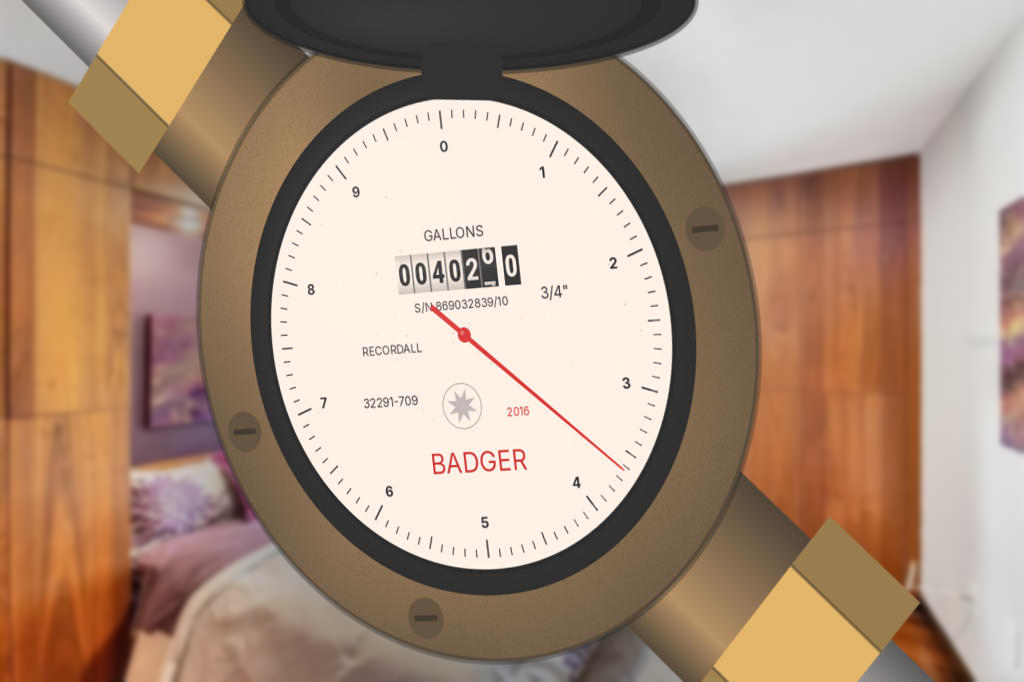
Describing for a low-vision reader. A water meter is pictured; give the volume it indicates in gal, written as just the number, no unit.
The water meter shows 40263.6
